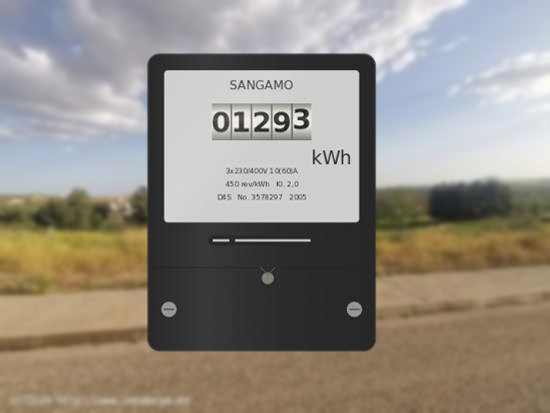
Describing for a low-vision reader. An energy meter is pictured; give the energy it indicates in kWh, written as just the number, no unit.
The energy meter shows 1293
